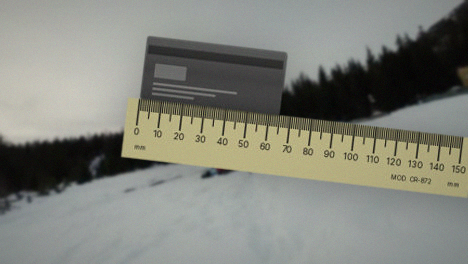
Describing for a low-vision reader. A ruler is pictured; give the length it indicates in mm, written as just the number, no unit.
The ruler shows 65
